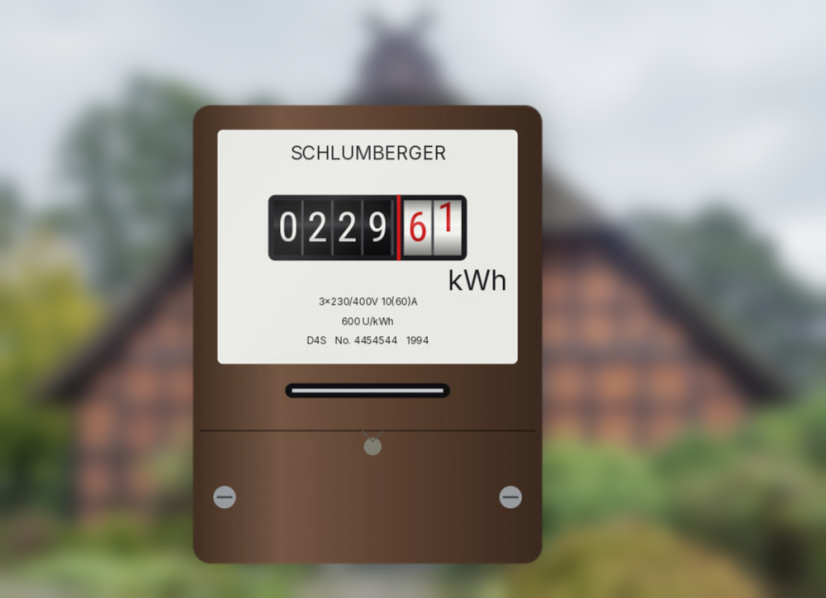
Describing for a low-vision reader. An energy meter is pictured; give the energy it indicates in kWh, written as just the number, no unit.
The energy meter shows 229.61
